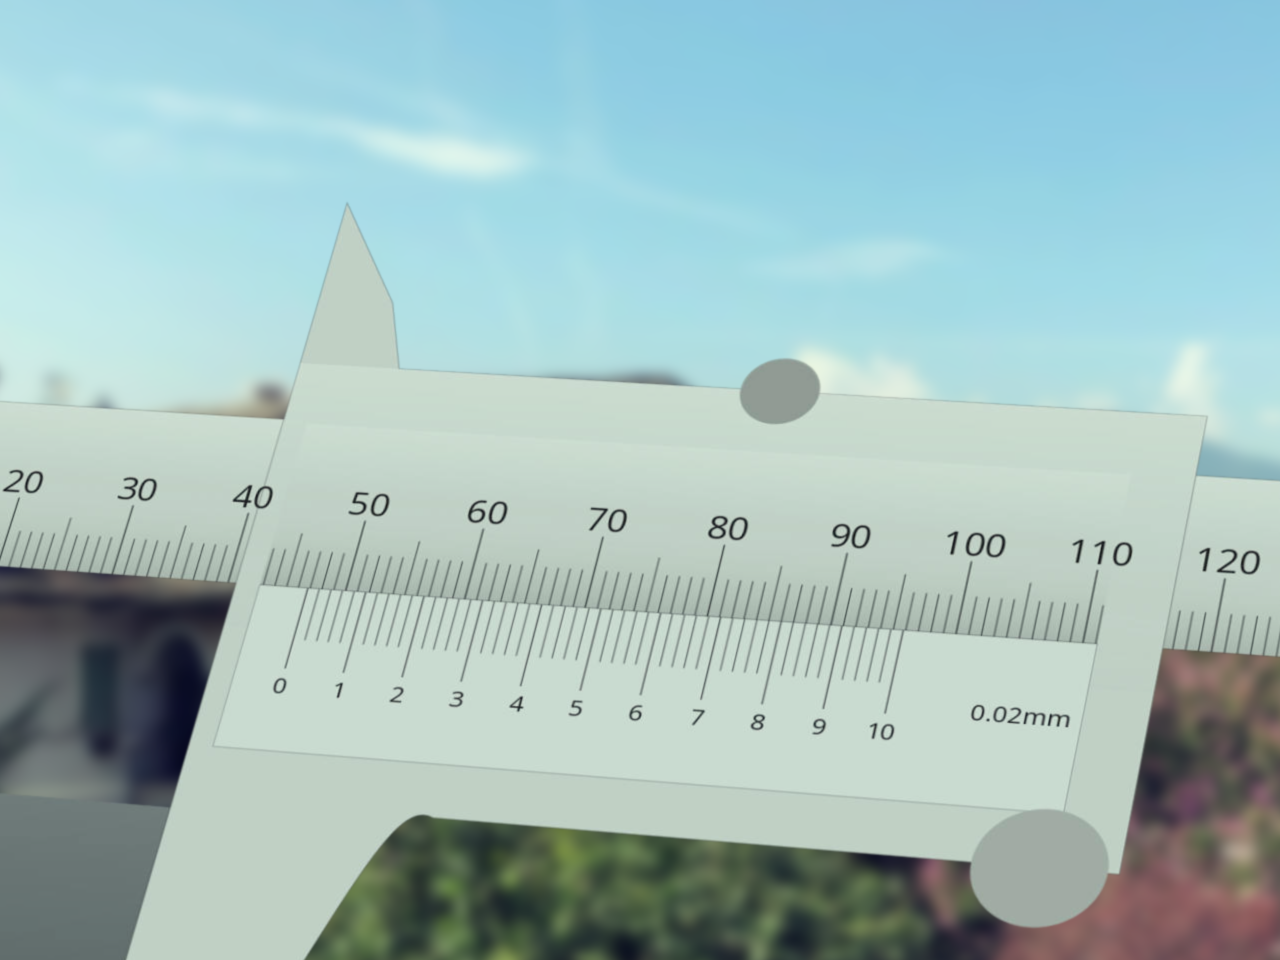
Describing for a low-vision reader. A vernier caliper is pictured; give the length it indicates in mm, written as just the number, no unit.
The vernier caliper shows 46.8
